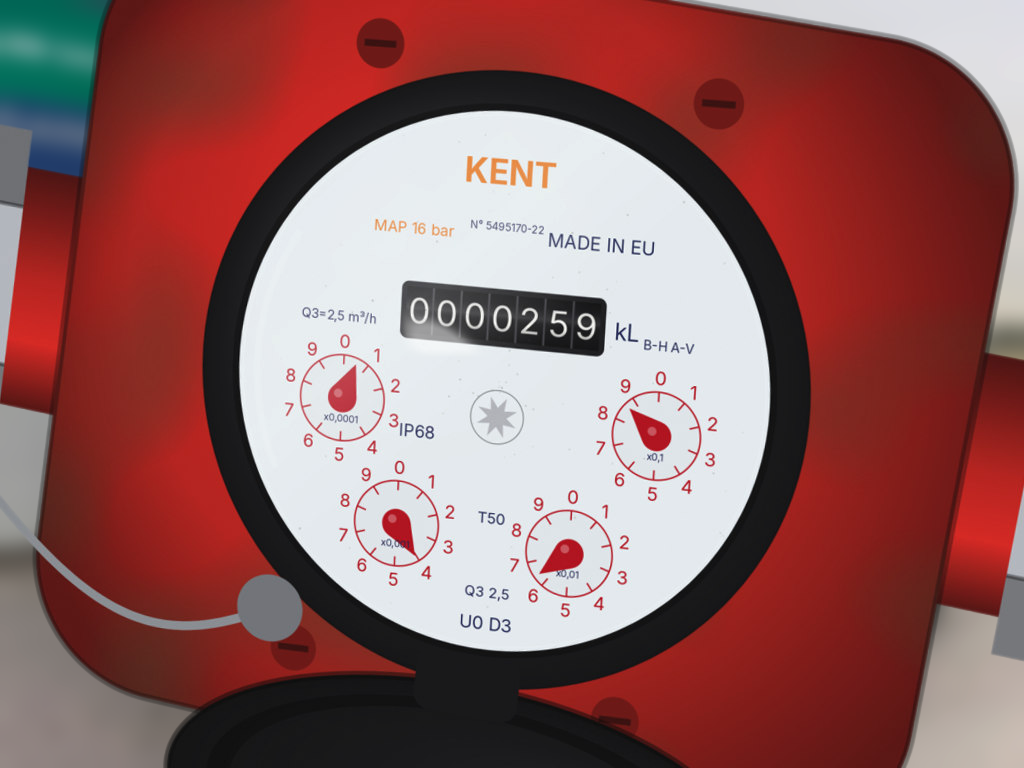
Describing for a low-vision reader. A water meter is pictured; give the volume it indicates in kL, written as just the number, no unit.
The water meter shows 259.8640
